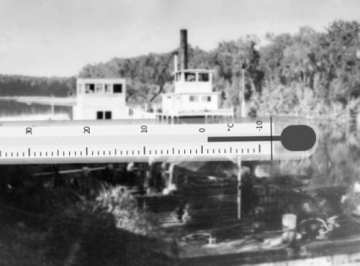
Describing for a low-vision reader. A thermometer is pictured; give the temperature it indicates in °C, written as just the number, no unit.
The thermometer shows -1
